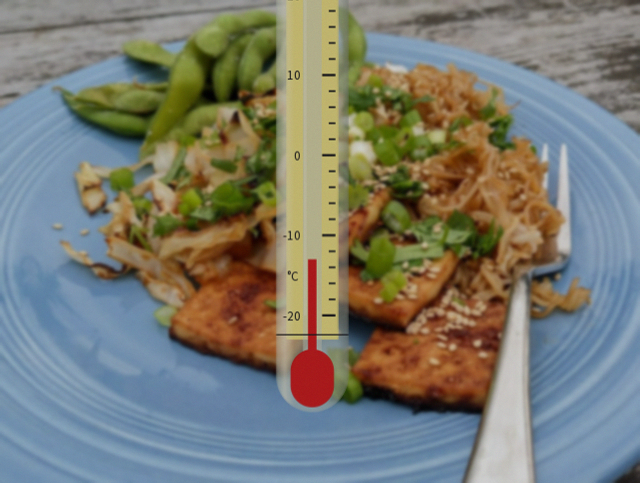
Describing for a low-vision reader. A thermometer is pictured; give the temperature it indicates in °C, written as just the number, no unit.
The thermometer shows -13
